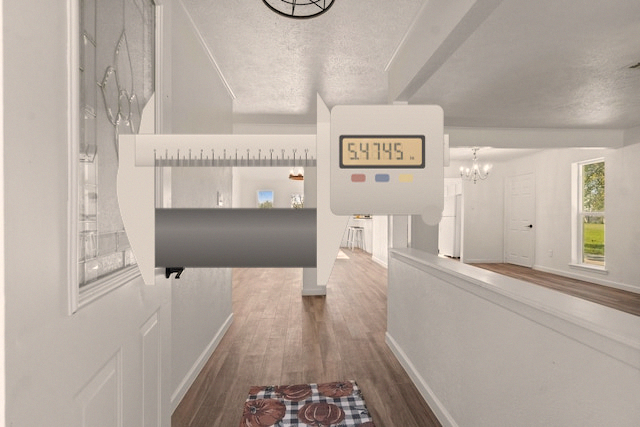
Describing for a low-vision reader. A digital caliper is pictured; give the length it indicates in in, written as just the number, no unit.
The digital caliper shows 5.4745
